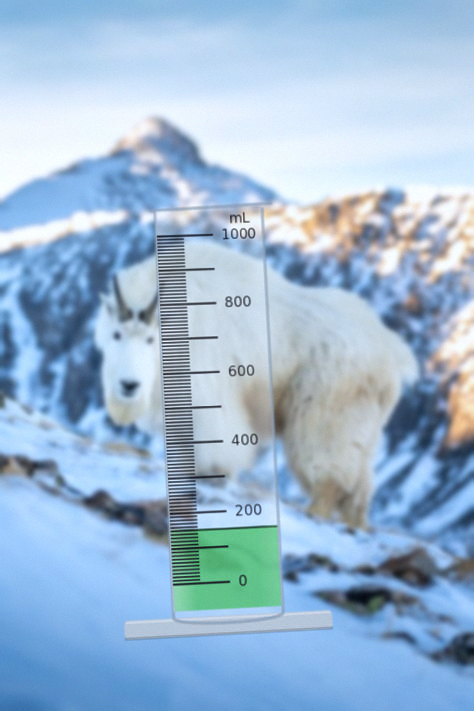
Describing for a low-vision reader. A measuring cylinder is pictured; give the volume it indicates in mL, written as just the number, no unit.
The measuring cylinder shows 150
